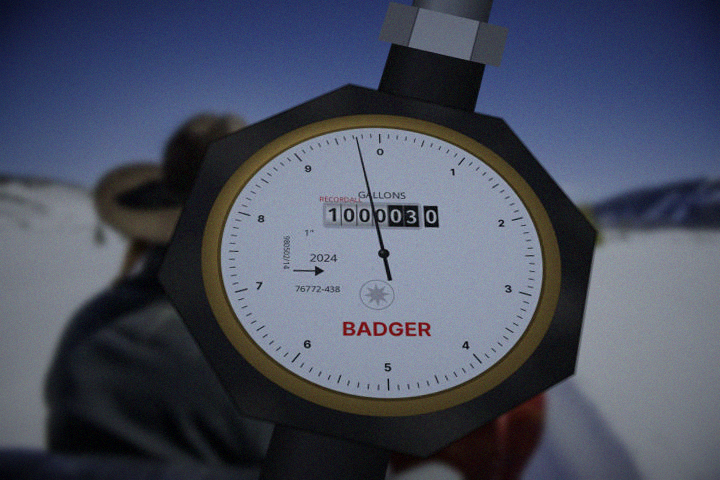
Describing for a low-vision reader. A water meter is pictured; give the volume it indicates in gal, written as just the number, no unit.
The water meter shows 1000029.7
